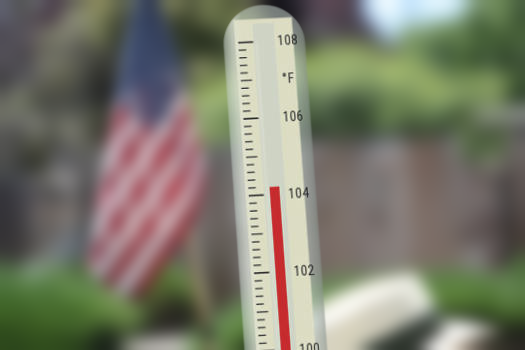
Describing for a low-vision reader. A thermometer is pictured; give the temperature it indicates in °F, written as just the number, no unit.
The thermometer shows 104.2
